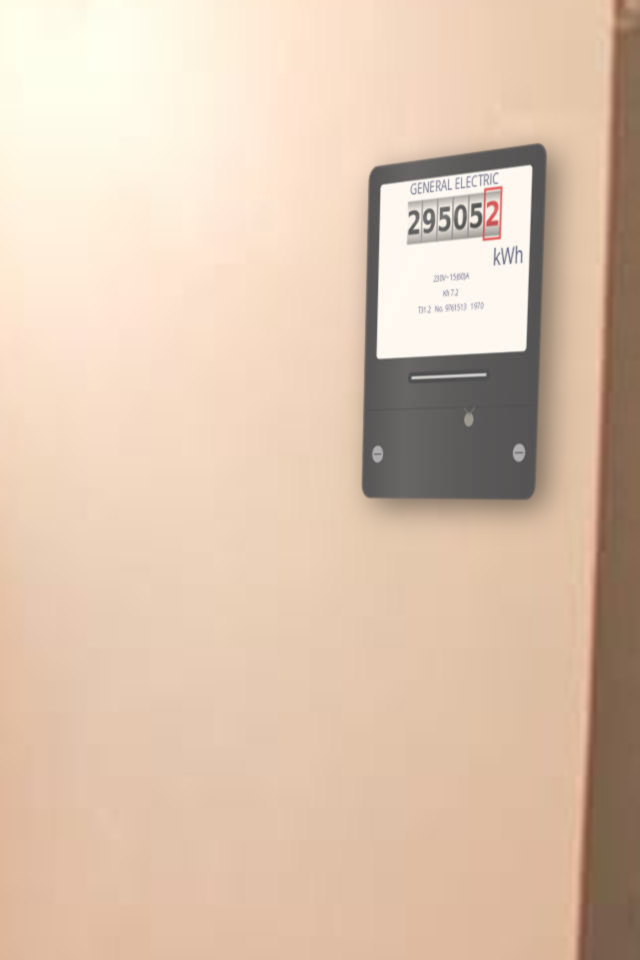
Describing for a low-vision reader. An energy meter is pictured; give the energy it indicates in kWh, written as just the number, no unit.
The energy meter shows 29505.2
